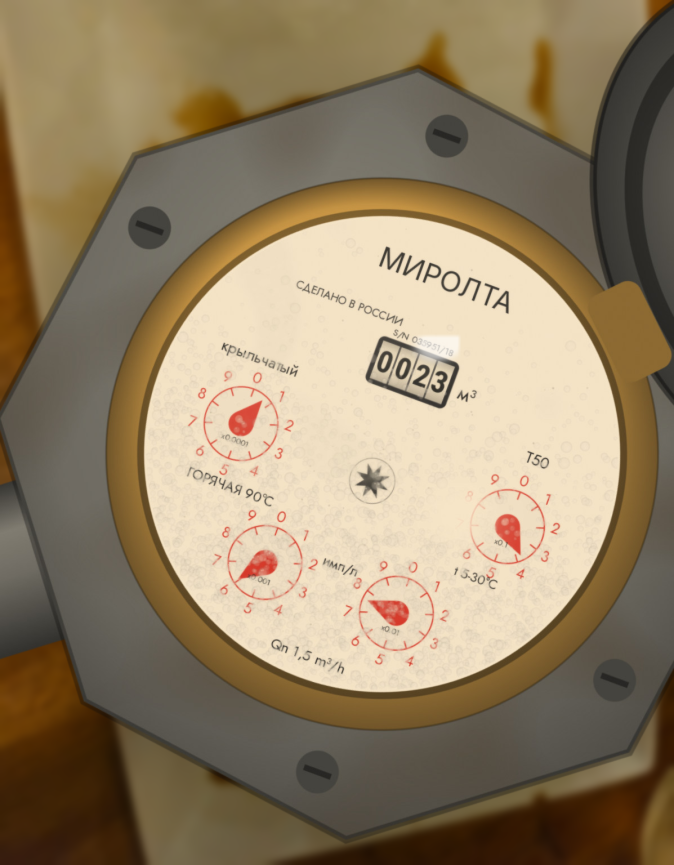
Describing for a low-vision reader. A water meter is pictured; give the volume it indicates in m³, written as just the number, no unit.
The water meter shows 23.3760
